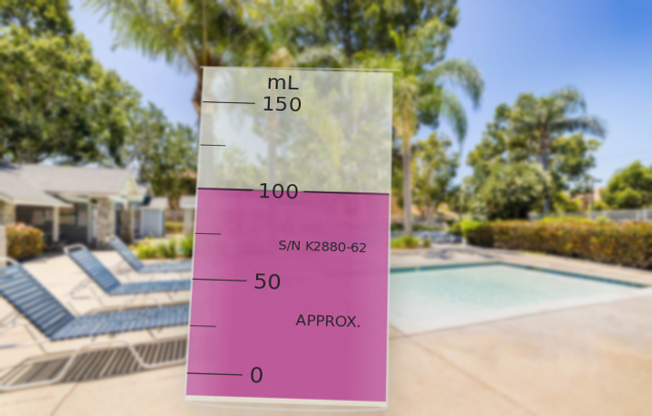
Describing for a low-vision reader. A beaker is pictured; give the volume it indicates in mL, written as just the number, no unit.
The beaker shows 100
